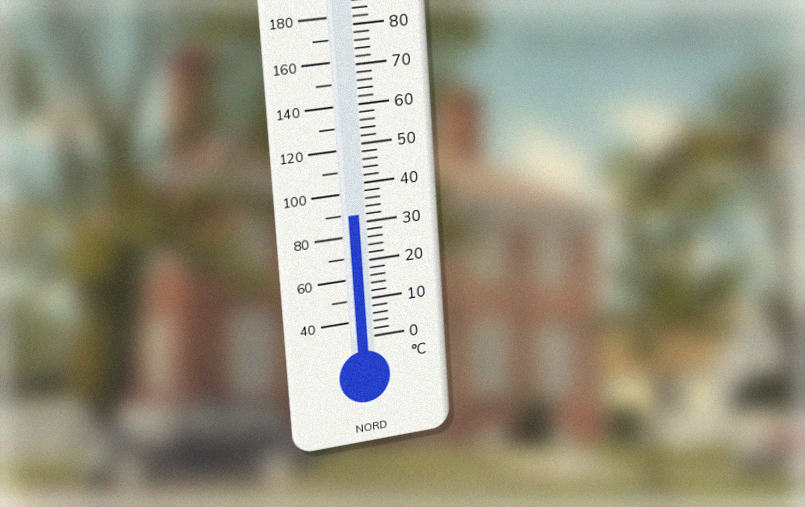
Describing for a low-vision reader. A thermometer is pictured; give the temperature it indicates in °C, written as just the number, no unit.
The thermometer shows 32
